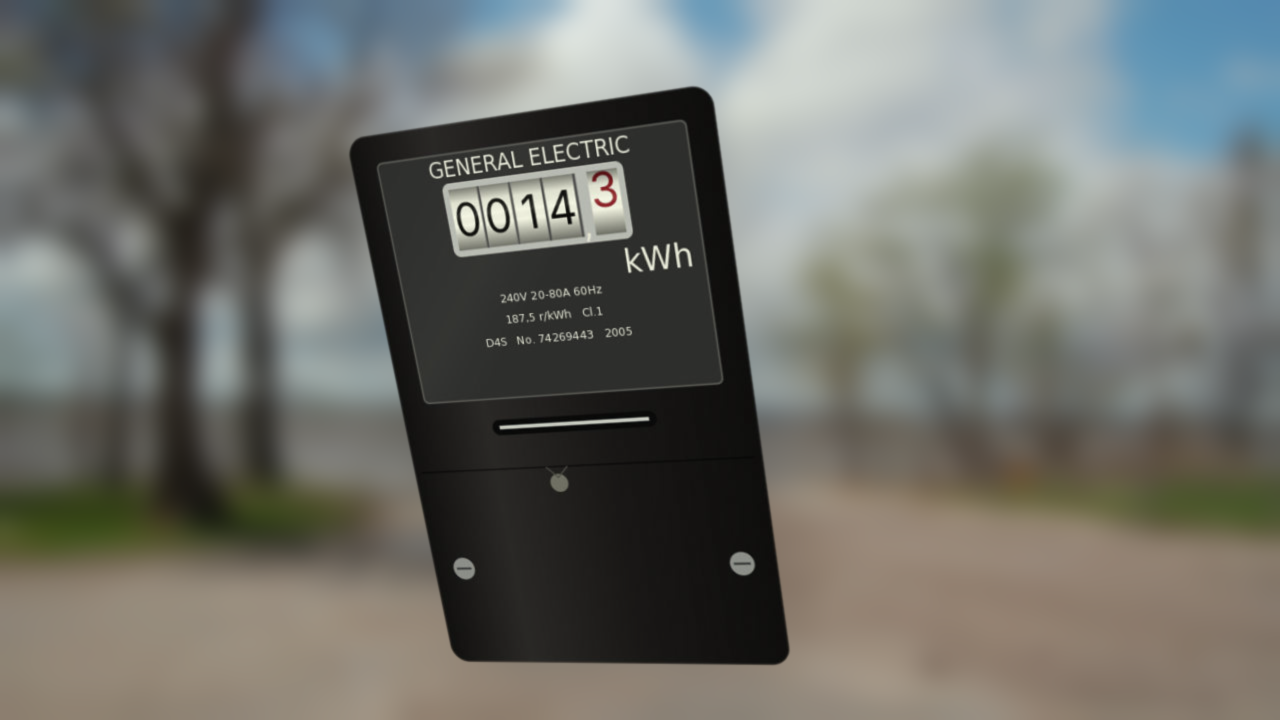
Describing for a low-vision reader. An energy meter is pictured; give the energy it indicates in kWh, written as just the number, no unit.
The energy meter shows 14.3
